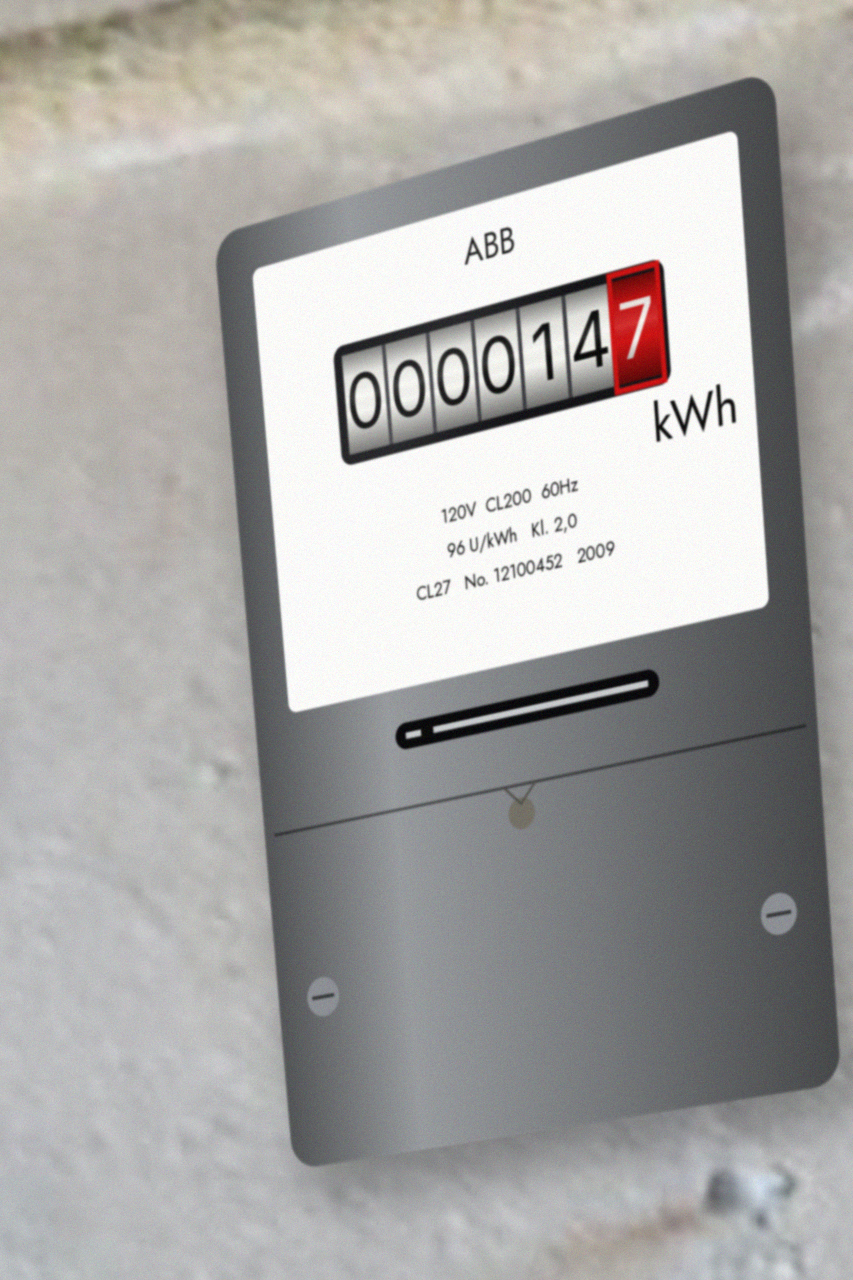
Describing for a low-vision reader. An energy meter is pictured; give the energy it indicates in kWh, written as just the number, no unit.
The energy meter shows 14.7
